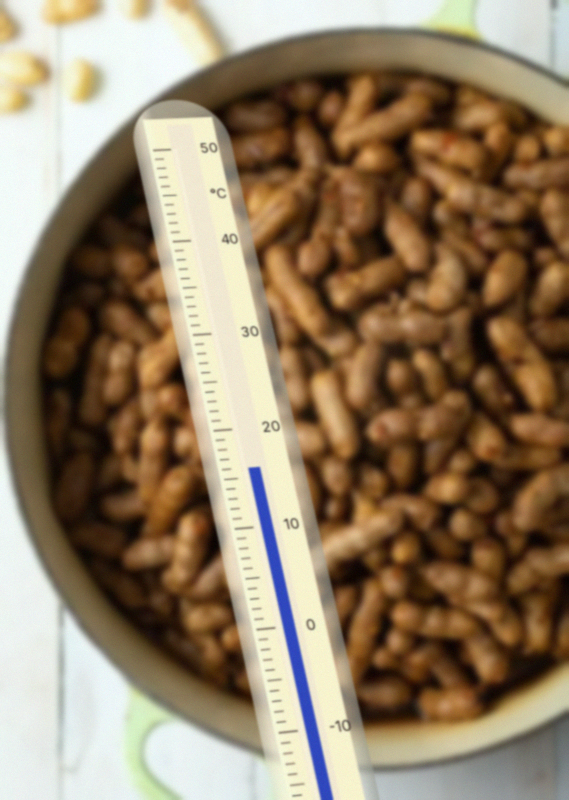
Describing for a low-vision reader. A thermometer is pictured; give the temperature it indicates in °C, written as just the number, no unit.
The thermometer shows 16
